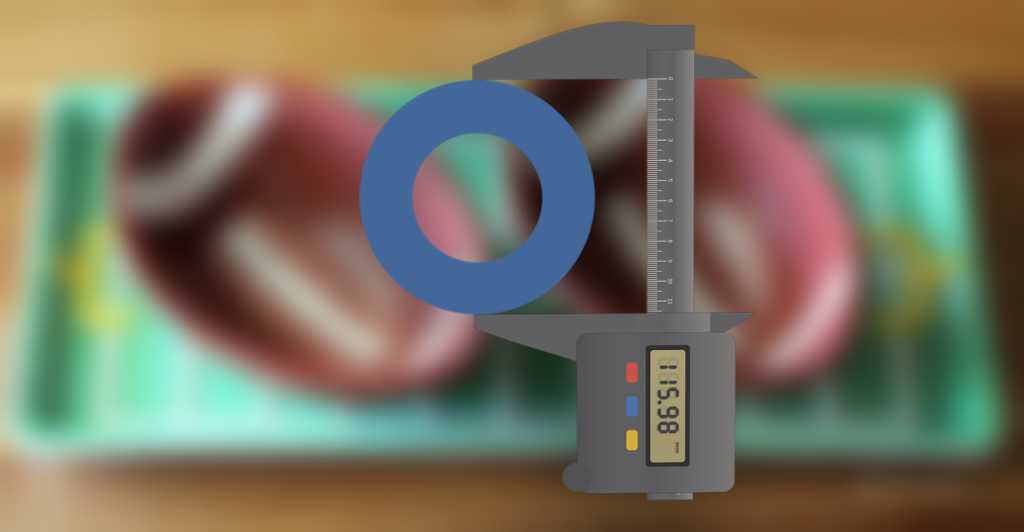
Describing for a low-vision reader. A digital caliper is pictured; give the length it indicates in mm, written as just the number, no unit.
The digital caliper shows 115.98
